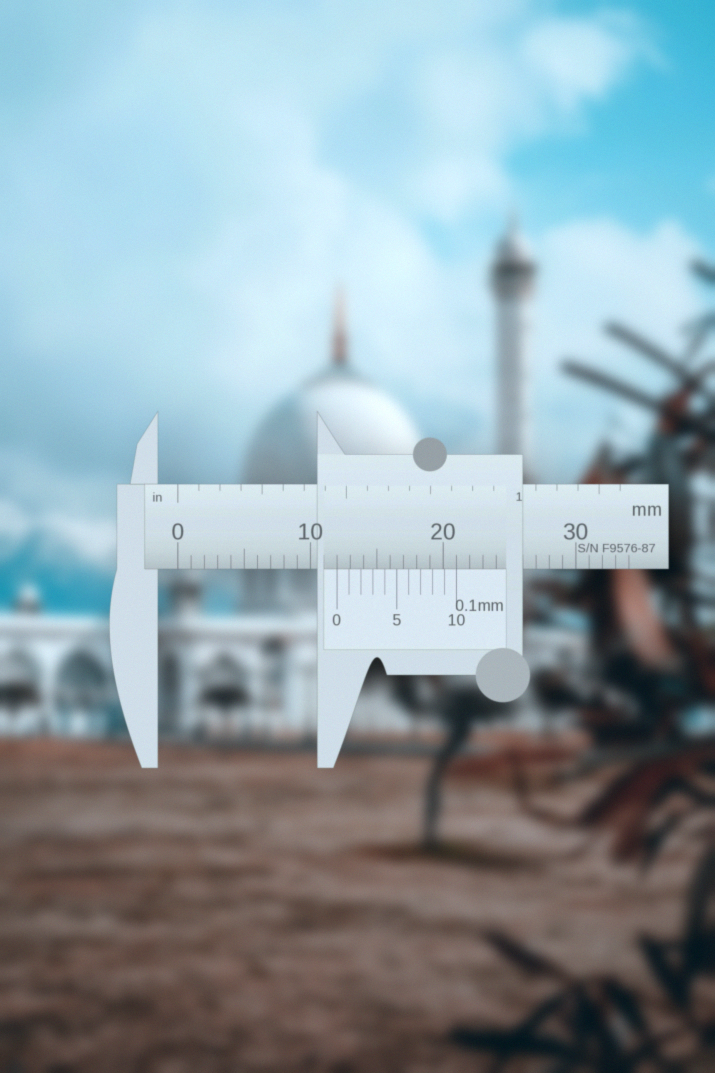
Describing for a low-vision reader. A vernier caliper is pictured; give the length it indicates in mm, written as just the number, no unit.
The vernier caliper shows 12.0
